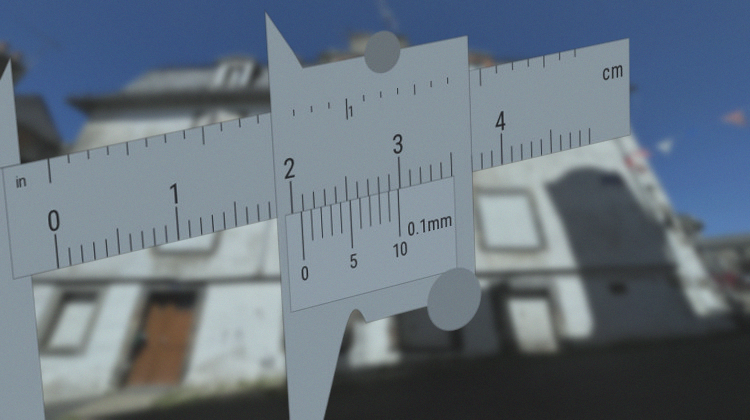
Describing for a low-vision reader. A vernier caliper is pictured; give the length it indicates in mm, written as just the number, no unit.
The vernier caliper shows 20.8
